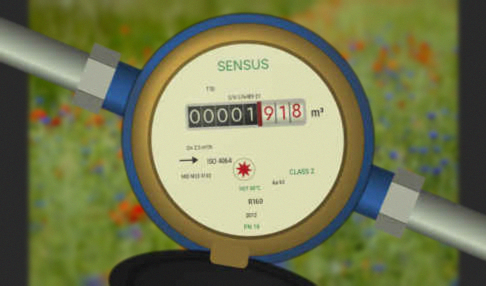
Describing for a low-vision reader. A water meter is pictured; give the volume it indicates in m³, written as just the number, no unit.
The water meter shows 1.918
